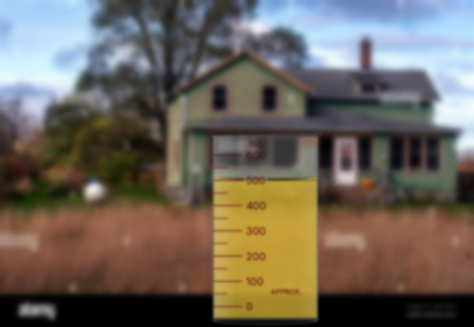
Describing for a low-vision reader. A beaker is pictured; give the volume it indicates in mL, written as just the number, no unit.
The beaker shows 500
